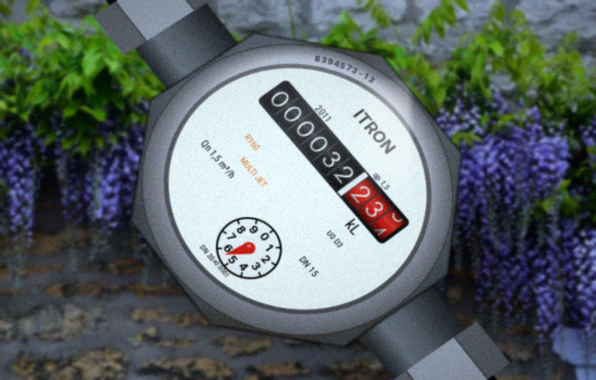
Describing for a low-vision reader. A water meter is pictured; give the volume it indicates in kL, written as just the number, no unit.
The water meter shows 32.2335
